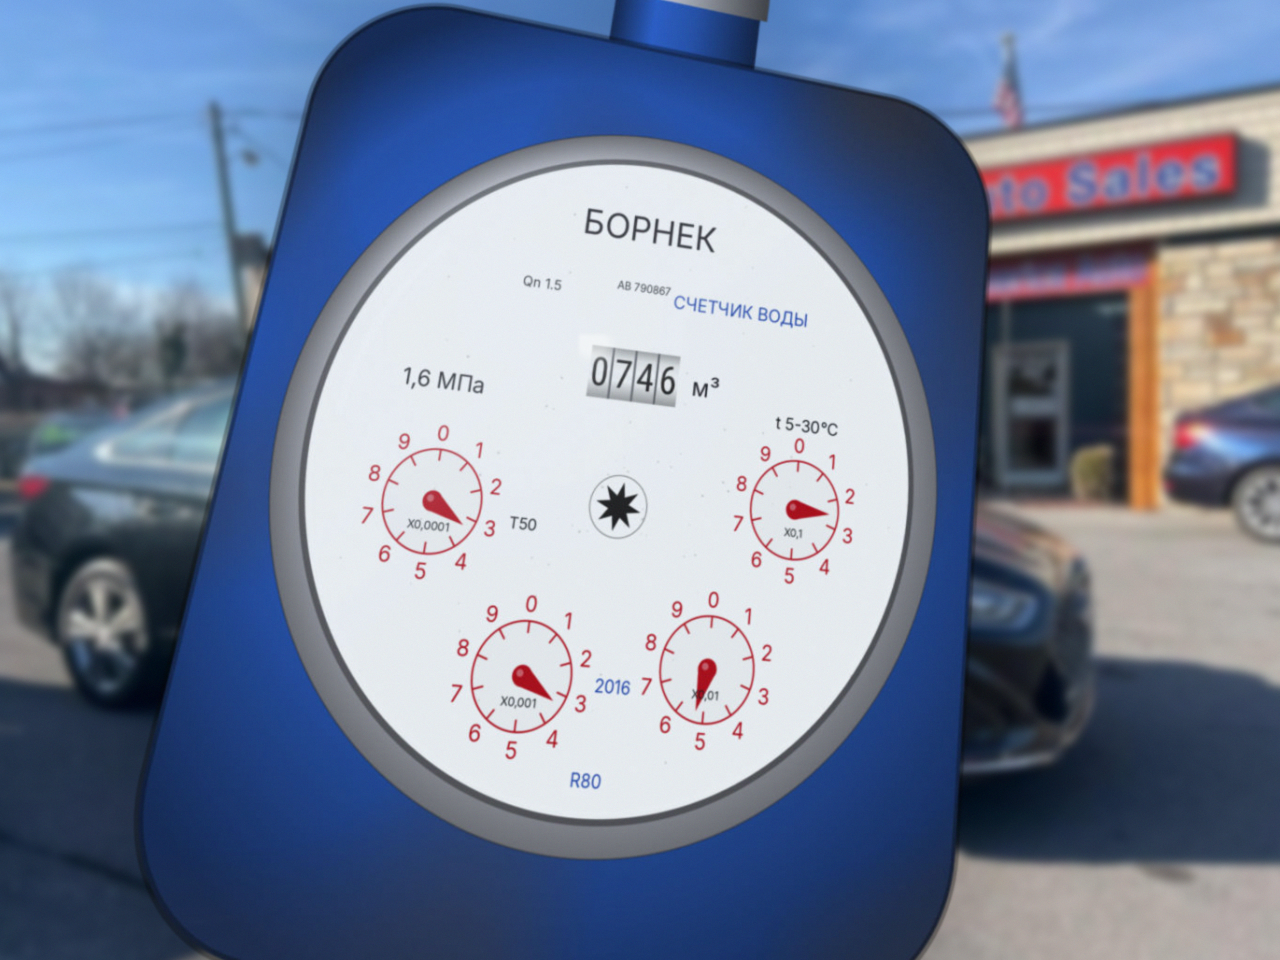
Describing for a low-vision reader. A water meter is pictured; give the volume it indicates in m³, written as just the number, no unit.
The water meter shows 746.2533
